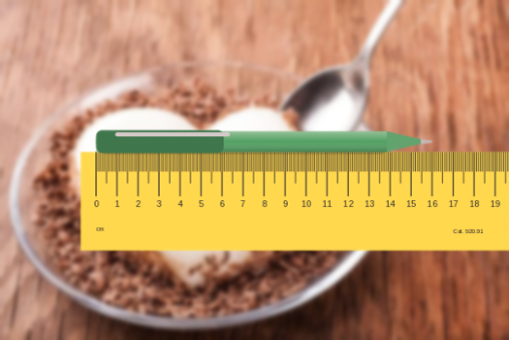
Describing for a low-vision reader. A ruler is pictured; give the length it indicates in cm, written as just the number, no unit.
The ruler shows 16
